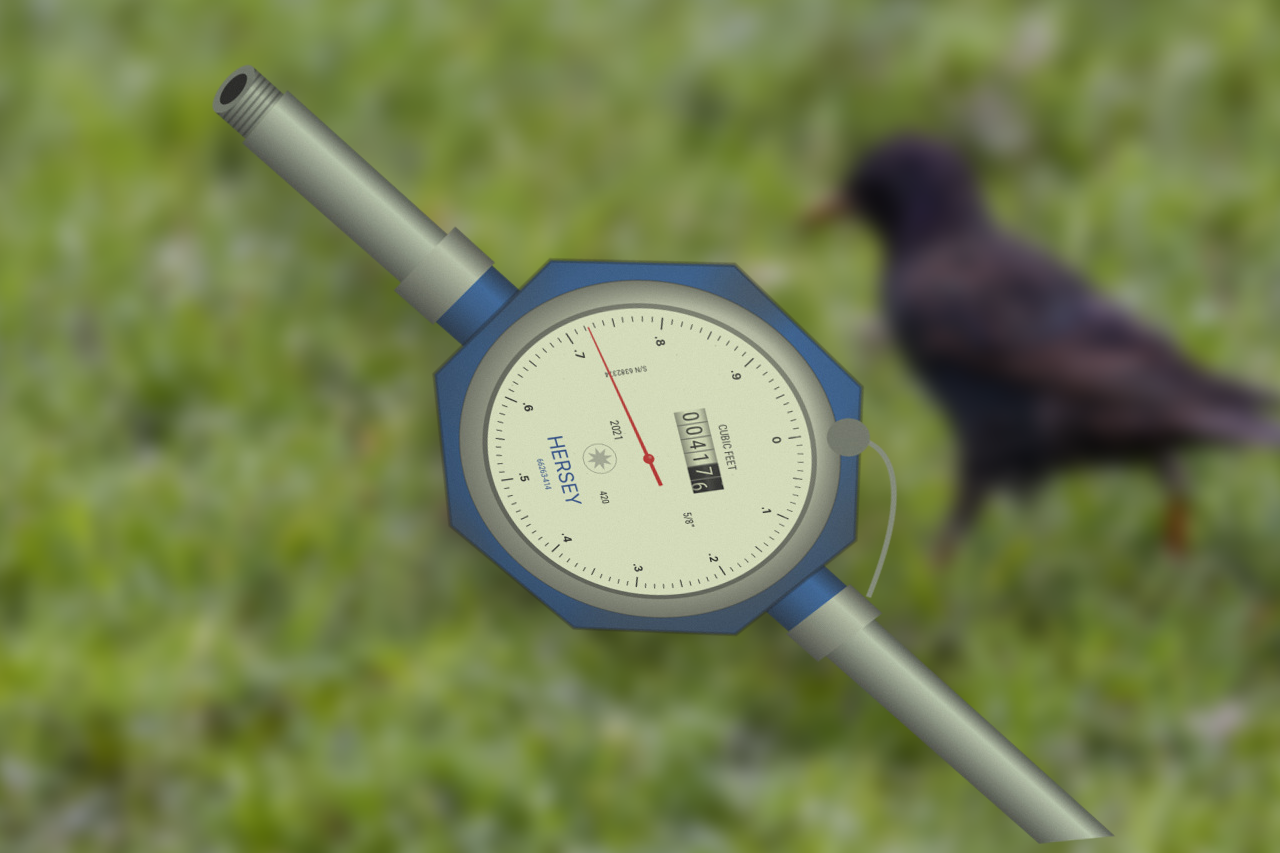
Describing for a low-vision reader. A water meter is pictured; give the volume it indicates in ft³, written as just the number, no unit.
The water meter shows 4175.72
